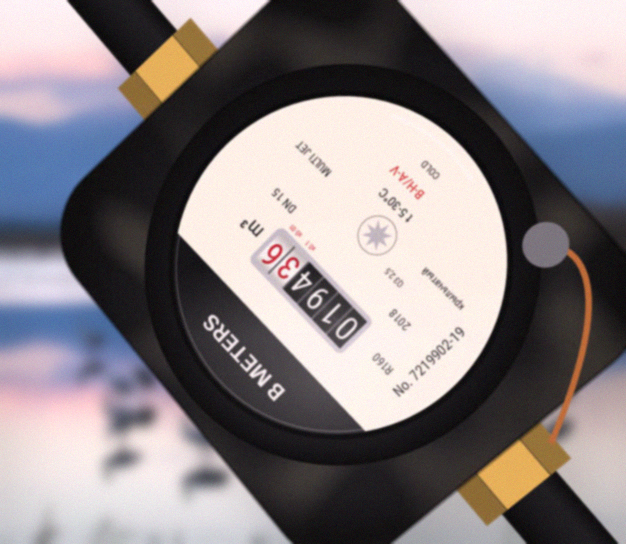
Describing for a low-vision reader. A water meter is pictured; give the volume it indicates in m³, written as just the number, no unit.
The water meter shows 194.36
